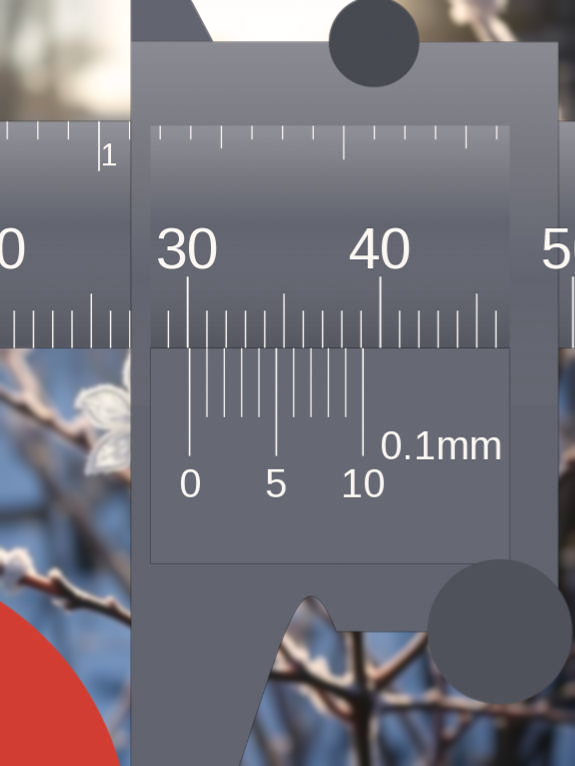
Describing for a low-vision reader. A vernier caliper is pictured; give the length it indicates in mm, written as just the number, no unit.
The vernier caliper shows 30.1
